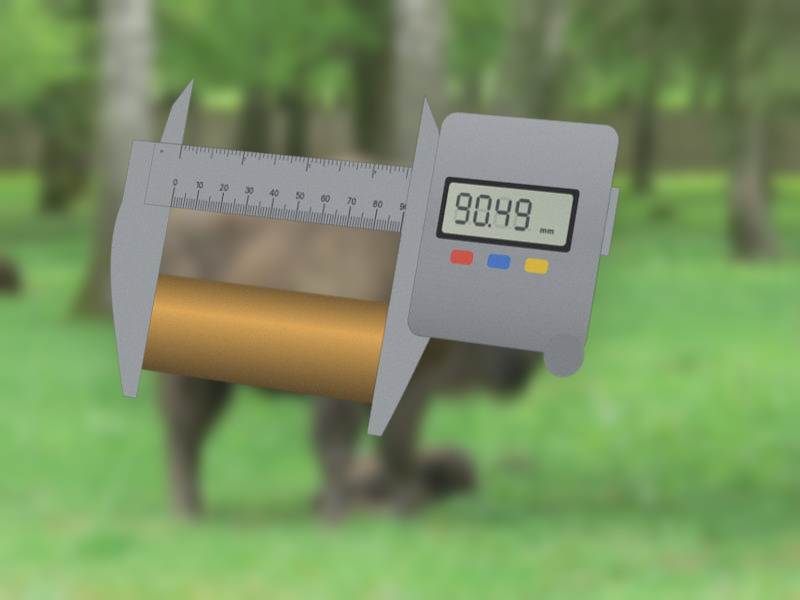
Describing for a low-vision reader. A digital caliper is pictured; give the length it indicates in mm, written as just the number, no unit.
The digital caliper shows 90.49
